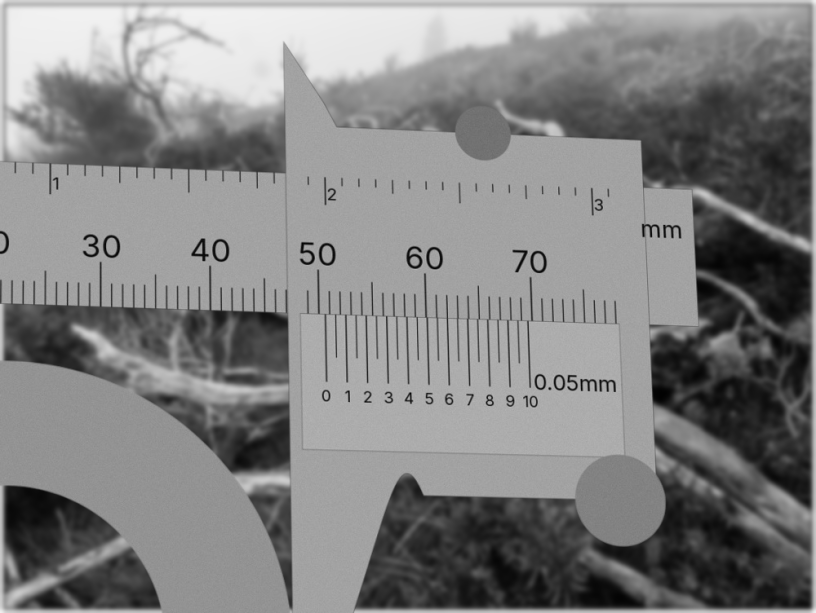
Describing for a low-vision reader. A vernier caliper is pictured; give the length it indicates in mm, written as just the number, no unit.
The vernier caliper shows 50.6
